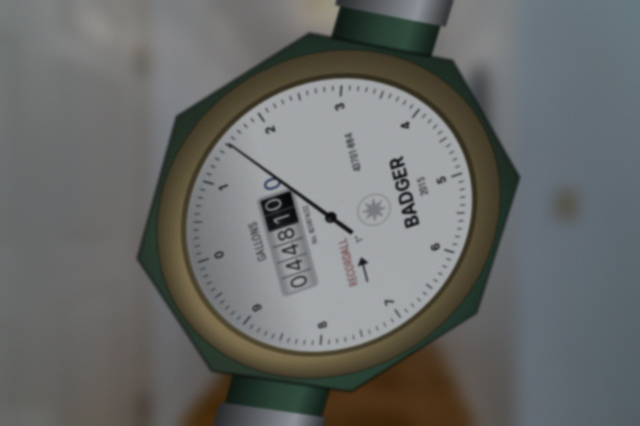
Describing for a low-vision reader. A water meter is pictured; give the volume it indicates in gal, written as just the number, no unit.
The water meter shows 448101.5
